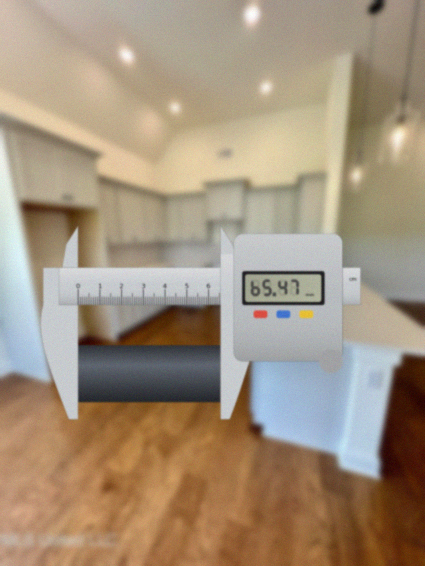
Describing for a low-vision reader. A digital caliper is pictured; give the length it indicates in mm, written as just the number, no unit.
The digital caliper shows 65.47
